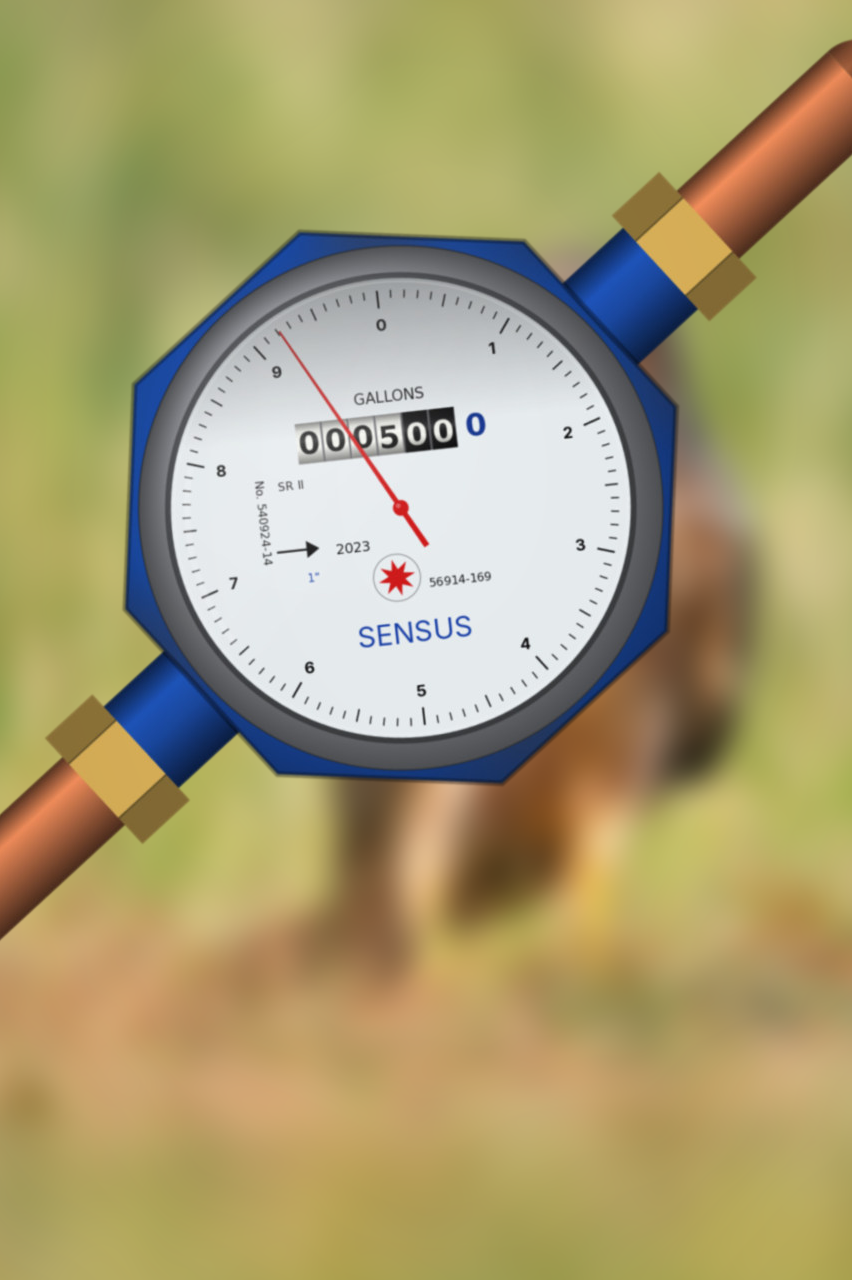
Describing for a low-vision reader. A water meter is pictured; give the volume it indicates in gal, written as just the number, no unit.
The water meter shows 4999.2
